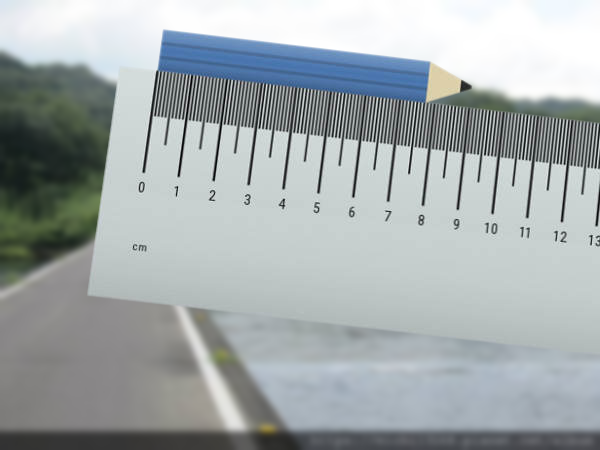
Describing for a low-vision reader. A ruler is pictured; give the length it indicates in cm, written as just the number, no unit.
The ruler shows 9
